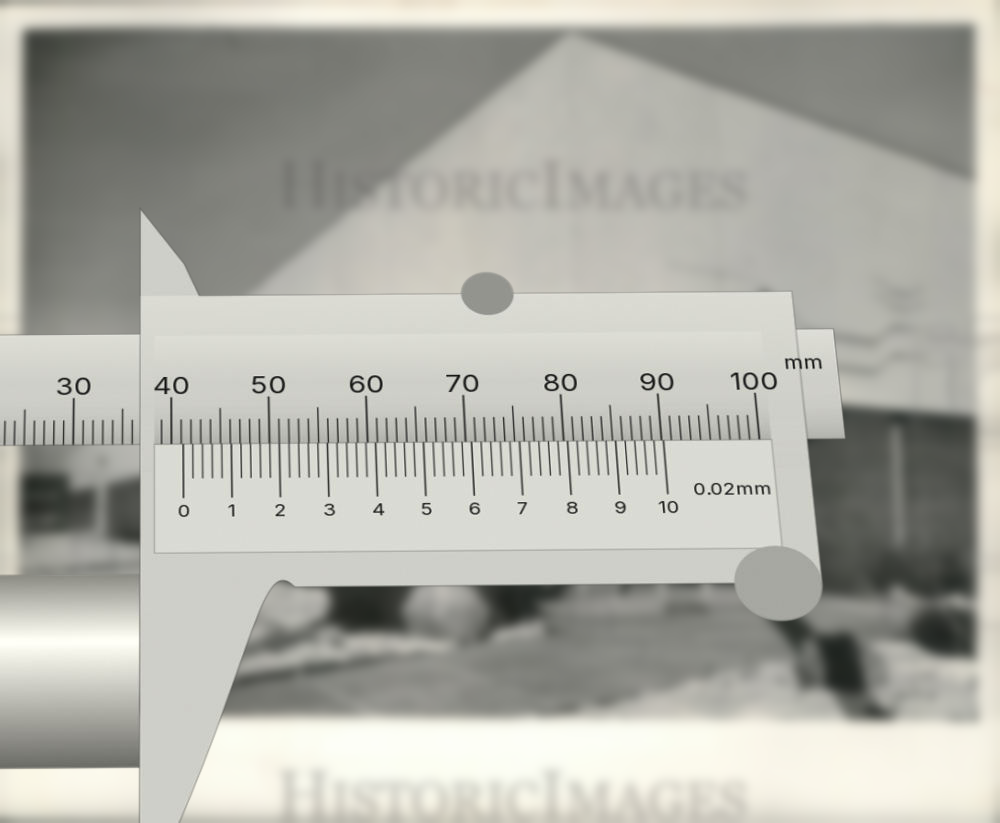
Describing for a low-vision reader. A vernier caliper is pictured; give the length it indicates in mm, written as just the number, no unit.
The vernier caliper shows 41.2
